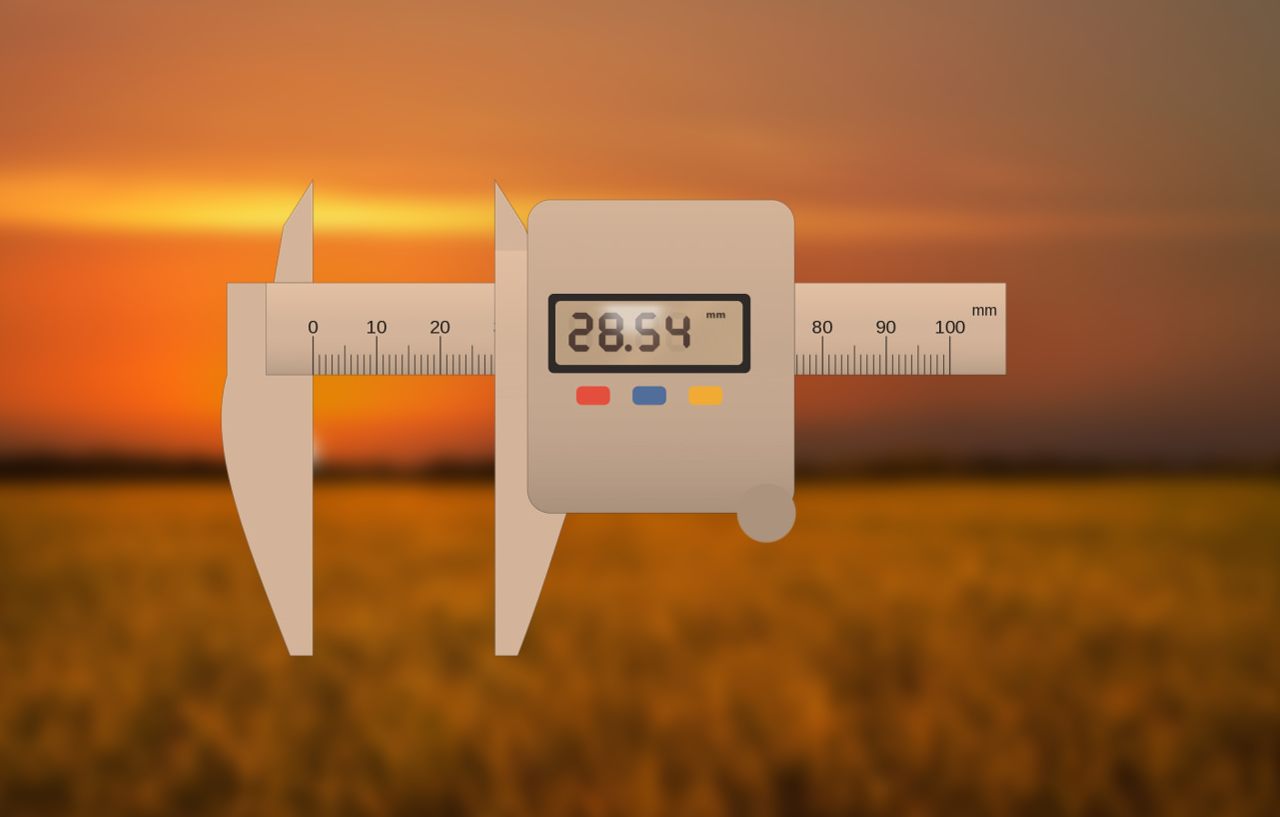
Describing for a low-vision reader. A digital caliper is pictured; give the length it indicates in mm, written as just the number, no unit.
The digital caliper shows 28.54
